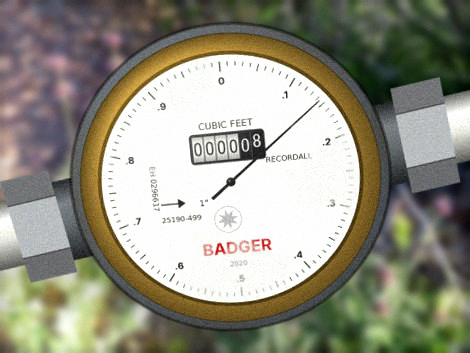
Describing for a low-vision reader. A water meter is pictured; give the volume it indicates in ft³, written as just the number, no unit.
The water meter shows 8.14
